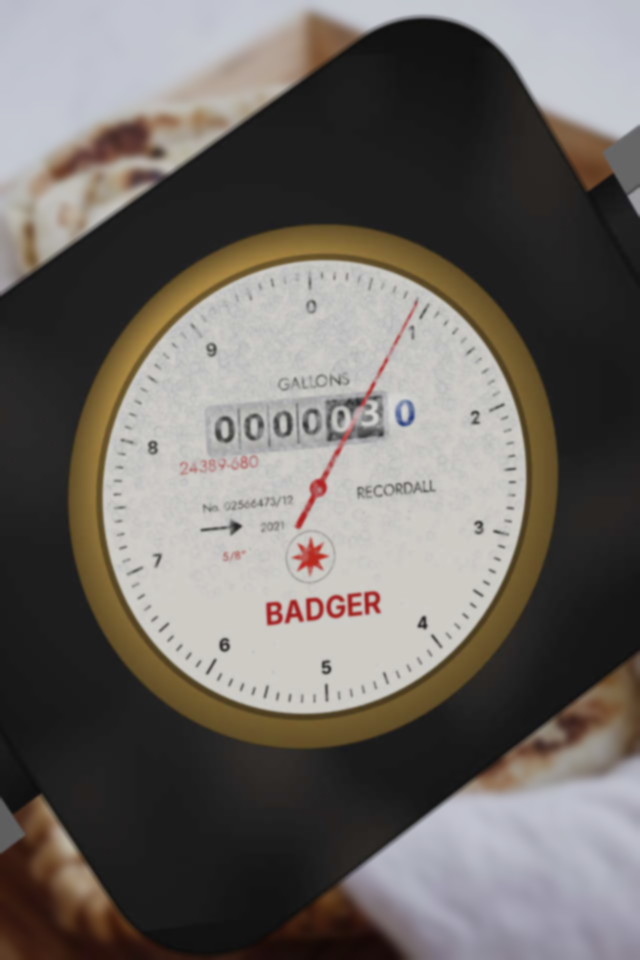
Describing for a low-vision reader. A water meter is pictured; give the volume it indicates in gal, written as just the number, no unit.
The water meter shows 30.9
